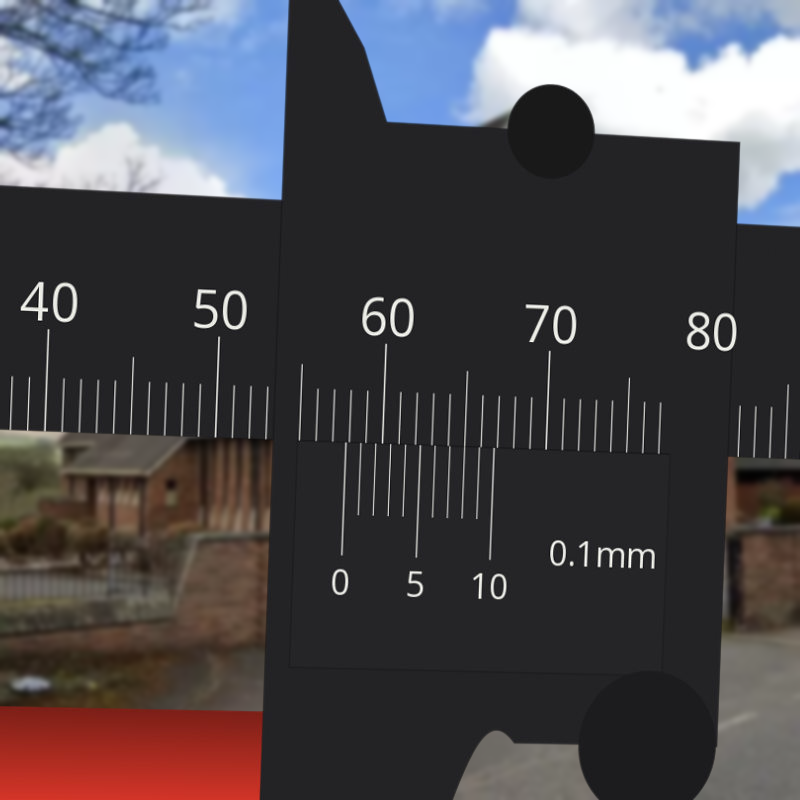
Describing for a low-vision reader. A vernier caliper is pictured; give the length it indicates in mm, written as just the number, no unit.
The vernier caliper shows 57.8
